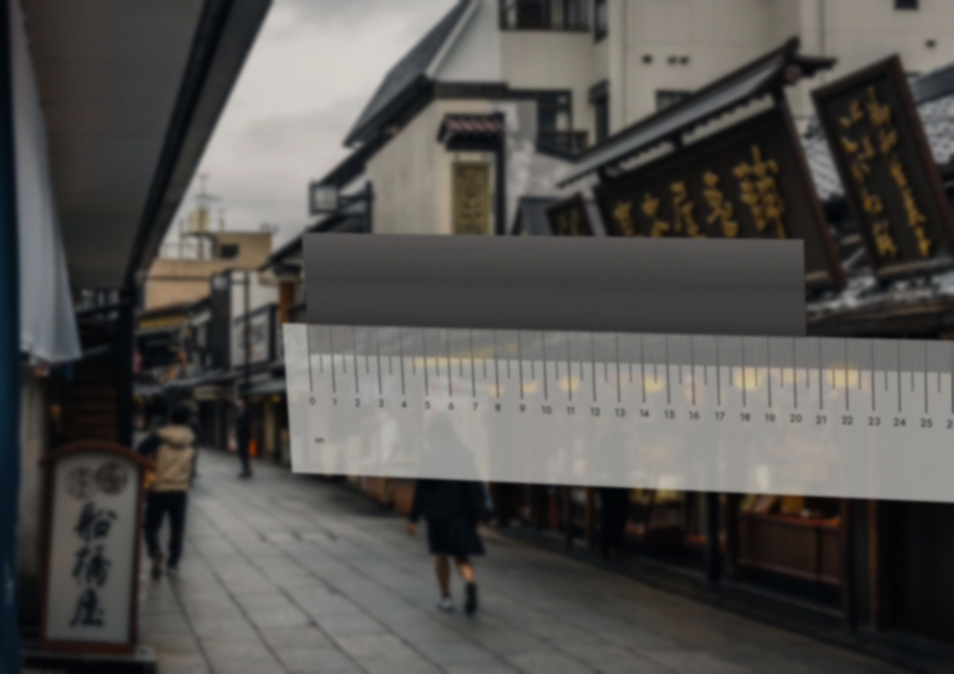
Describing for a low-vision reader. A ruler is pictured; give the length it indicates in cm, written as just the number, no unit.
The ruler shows 20.5
